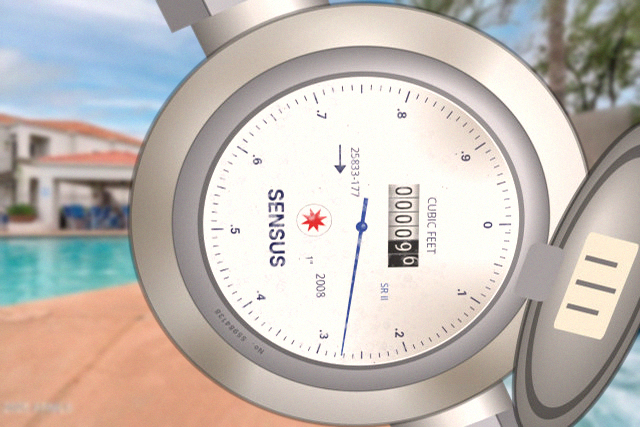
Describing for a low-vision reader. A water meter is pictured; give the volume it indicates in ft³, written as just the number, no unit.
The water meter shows 96.27
